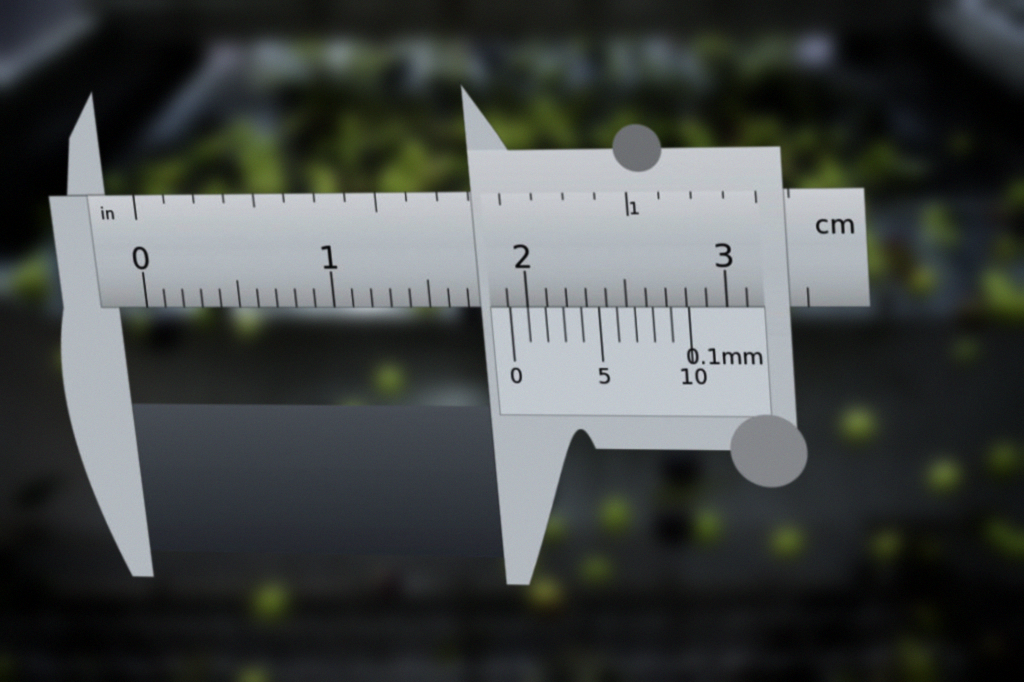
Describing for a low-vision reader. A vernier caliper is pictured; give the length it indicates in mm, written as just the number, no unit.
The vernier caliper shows 19.1
